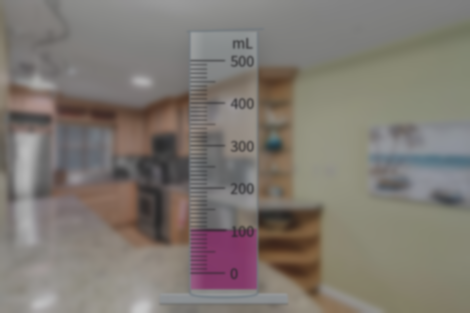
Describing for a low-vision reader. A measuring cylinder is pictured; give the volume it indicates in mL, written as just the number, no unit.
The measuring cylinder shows 100
